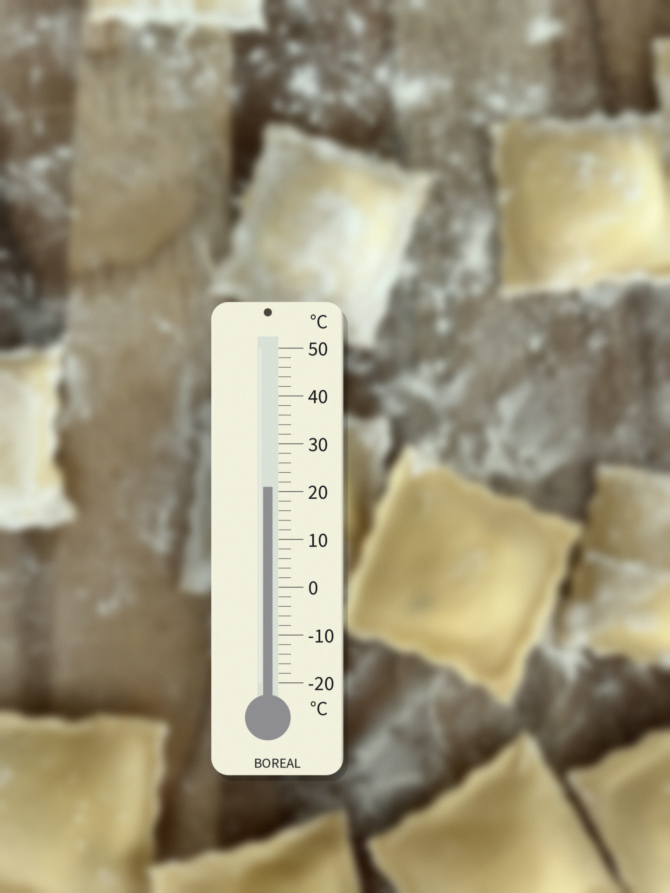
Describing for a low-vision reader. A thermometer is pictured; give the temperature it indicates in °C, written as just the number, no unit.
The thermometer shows 21
